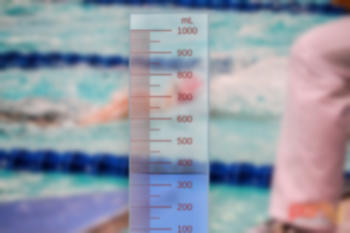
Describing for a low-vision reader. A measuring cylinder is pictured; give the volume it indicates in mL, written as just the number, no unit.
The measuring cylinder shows 350
